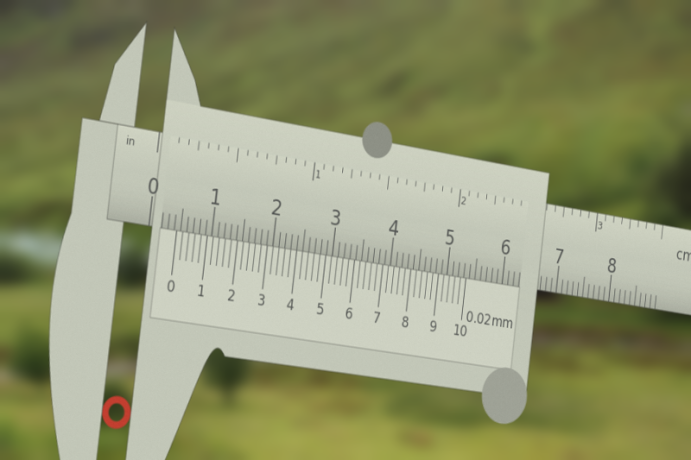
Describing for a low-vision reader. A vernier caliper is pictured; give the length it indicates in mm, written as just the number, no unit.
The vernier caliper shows 4.4
